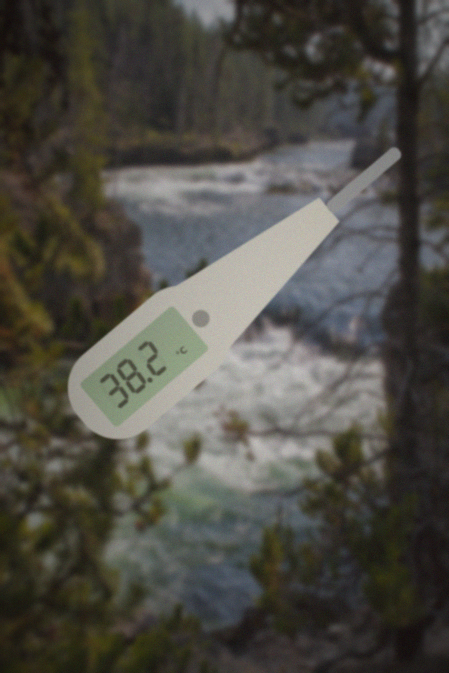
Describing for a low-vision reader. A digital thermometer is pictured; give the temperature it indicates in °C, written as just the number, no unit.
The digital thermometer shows 38.2
